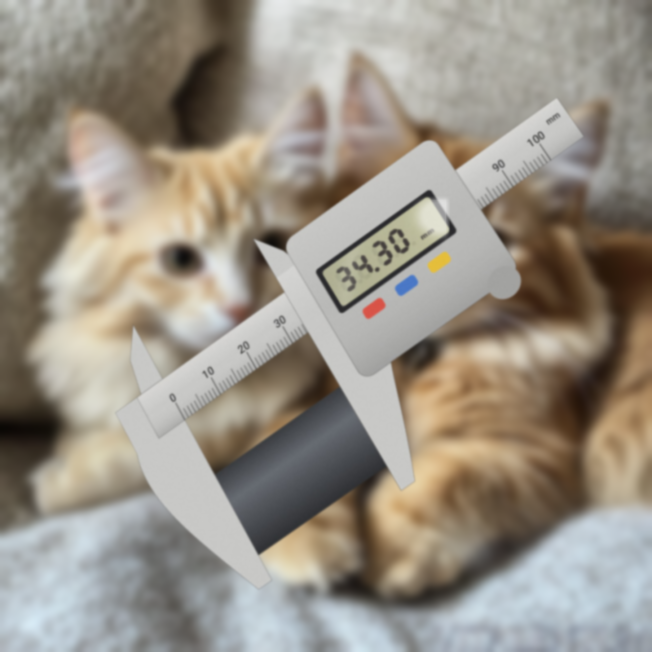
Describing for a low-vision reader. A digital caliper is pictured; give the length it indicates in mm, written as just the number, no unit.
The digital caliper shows 34.30
